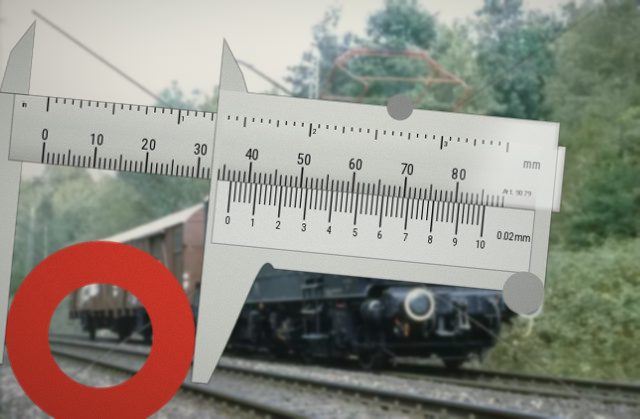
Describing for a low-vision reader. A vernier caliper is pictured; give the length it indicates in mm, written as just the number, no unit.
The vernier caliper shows 36.5
